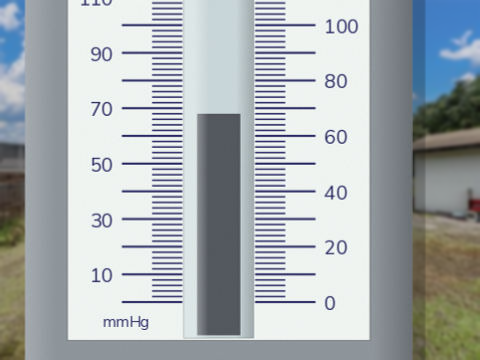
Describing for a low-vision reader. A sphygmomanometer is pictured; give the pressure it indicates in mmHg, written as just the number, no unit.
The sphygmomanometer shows 68
